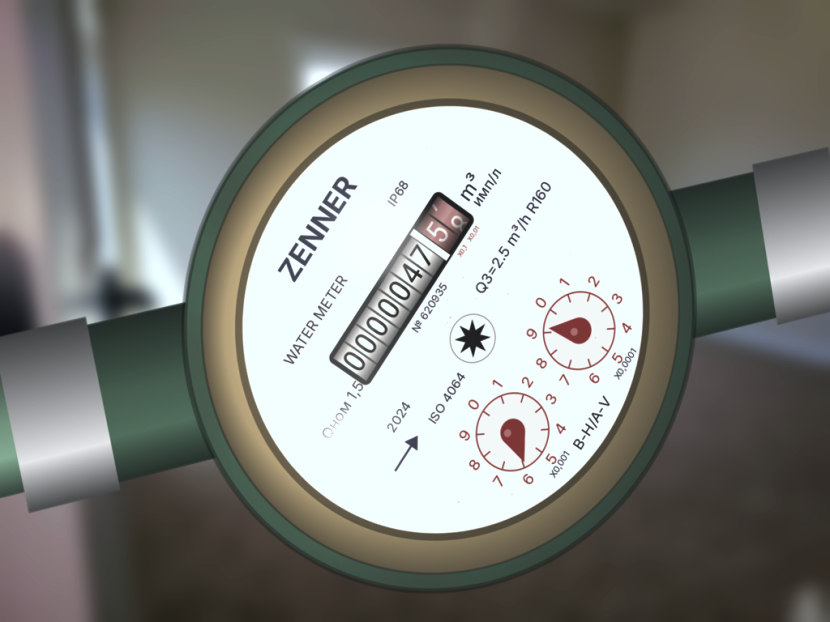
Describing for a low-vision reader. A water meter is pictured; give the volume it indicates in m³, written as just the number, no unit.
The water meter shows 47.5759
